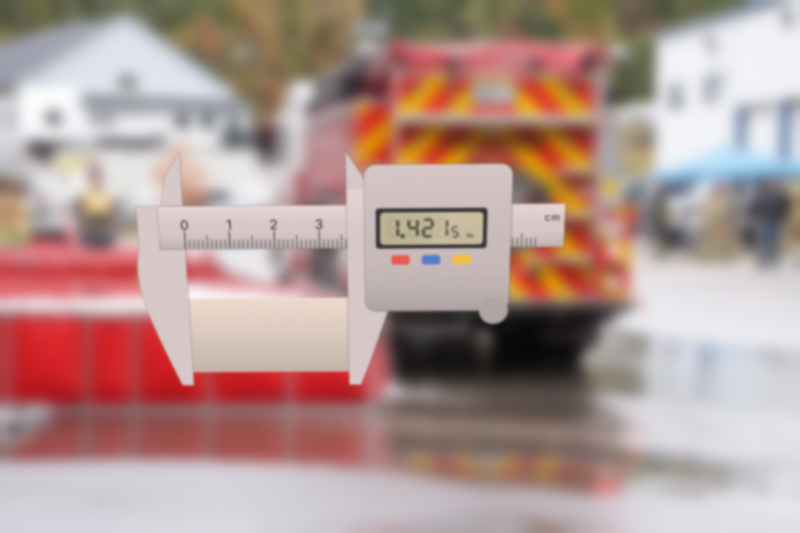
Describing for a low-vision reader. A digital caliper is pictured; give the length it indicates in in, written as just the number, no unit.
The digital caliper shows 1.4215
